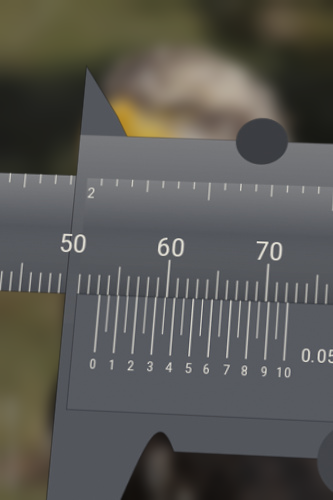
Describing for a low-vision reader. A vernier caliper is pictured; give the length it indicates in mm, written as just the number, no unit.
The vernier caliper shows 53.2
